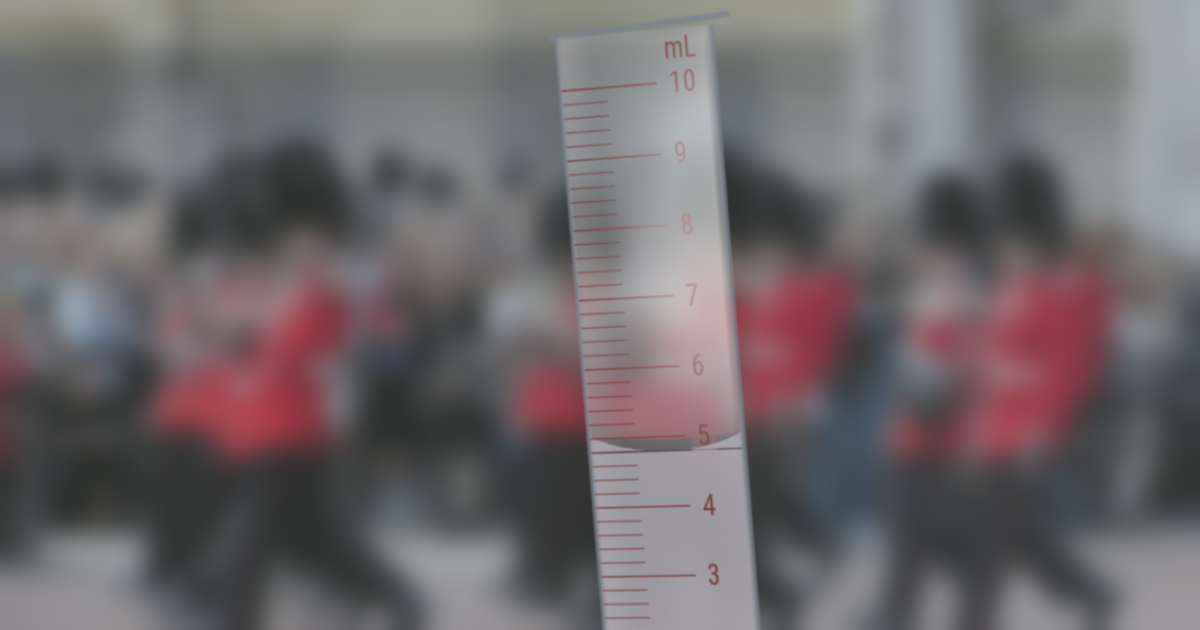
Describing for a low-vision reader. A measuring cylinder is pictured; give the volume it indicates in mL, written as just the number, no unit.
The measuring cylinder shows 4.8
